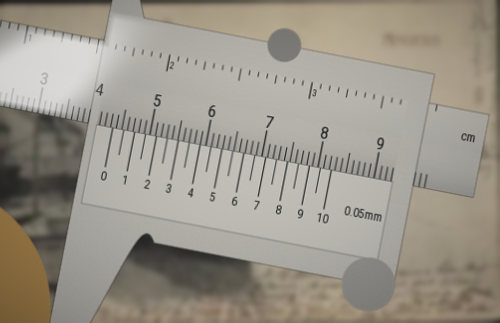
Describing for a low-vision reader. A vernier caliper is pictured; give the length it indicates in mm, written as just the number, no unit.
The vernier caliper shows 43.4
